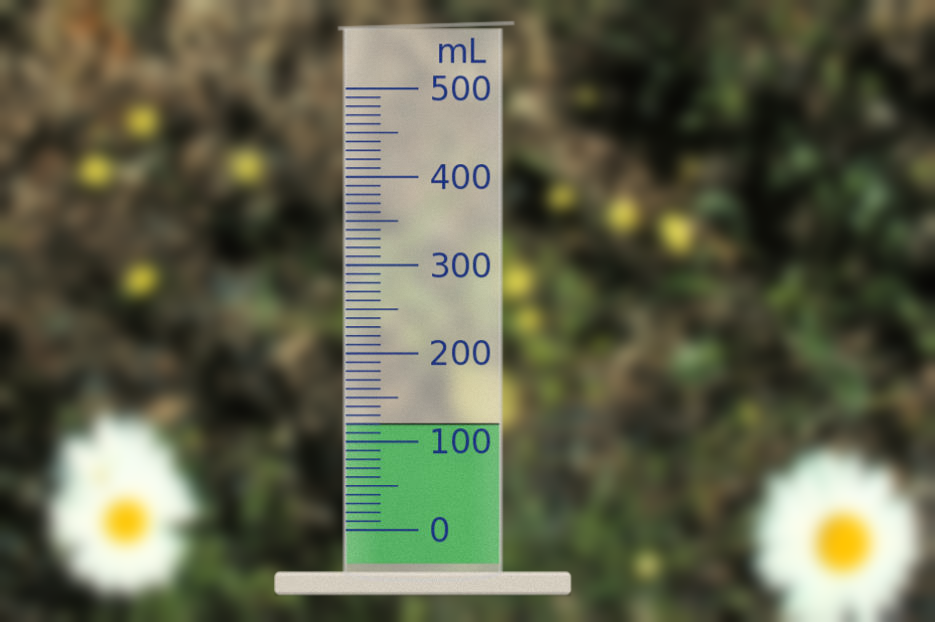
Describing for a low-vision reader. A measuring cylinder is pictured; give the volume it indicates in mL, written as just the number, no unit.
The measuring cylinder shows 120
